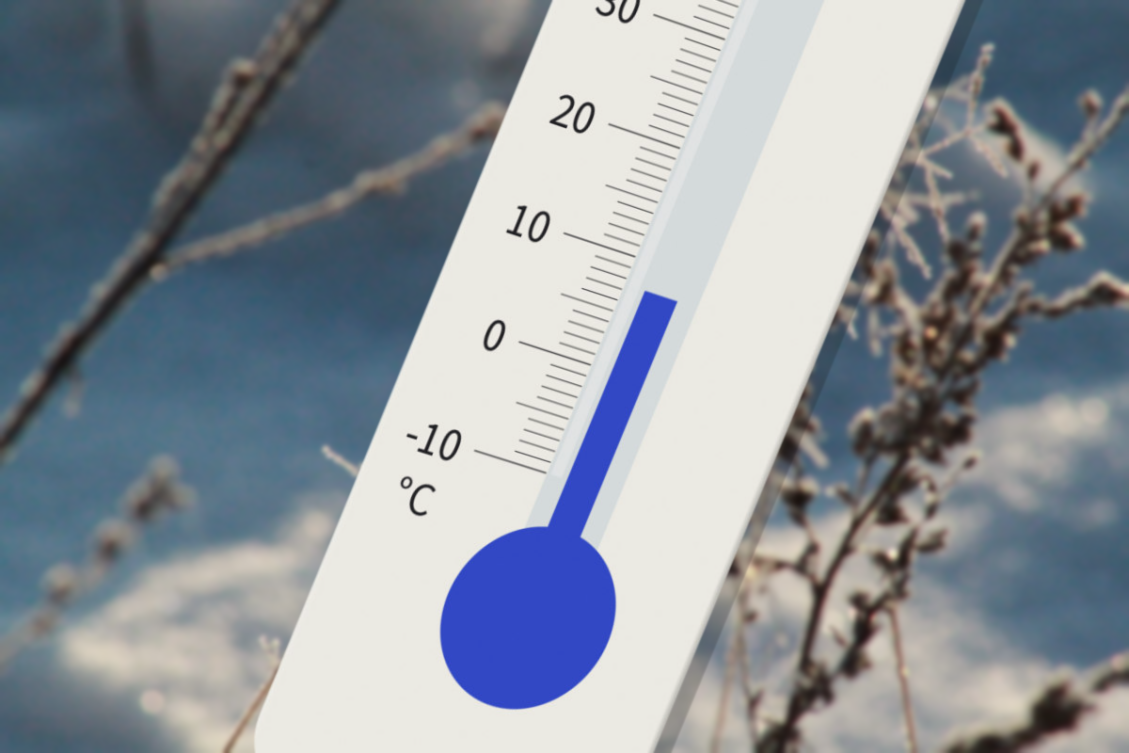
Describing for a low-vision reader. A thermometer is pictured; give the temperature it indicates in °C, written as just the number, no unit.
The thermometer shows 7.5
